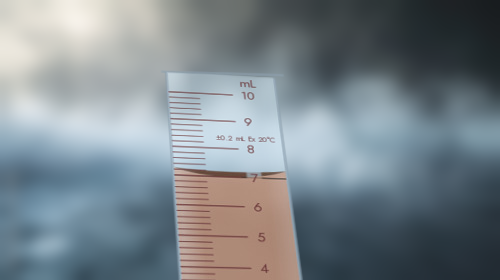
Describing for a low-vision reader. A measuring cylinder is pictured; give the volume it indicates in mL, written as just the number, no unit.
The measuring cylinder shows 7
